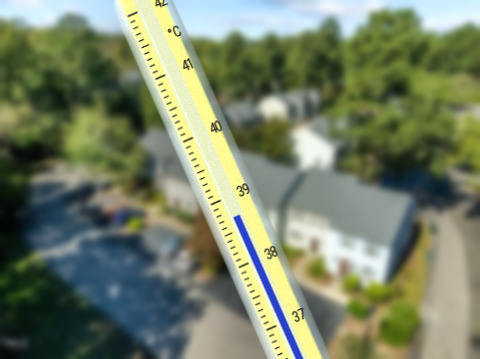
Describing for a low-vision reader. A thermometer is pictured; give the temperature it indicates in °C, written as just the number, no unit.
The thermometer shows 38.7
